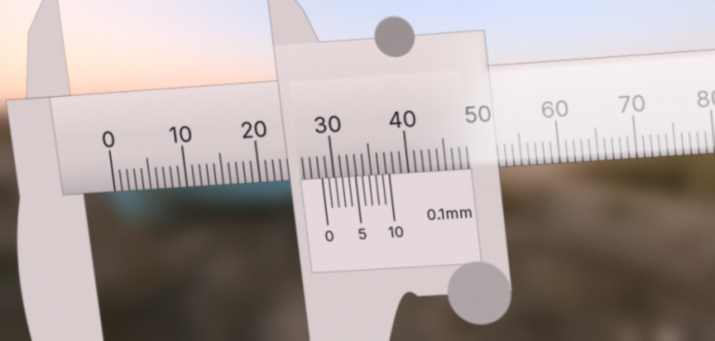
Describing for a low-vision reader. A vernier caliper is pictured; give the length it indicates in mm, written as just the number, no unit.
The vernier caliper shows 28.4
